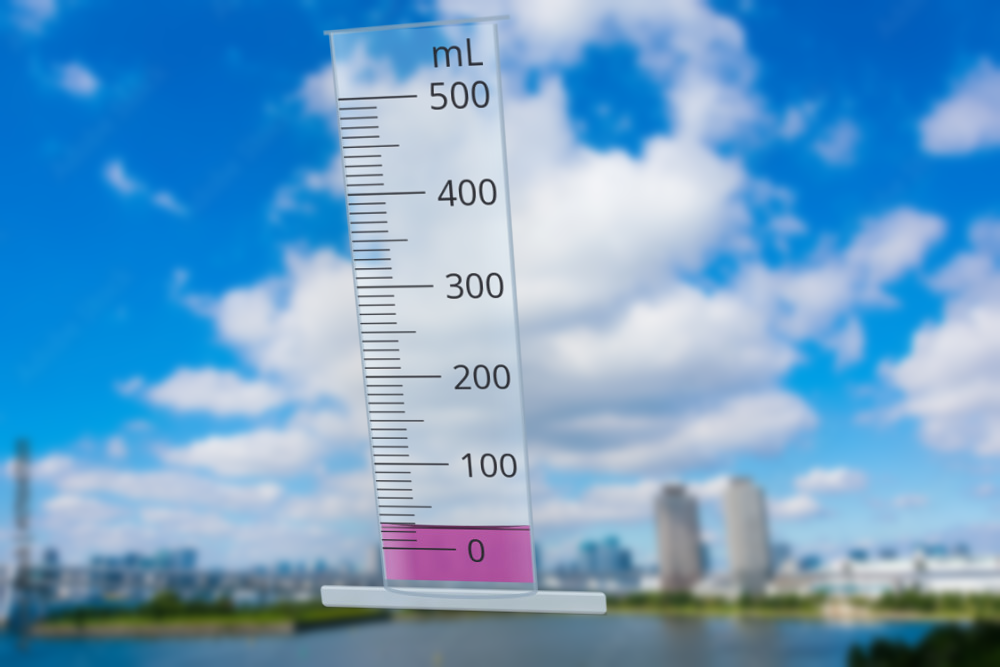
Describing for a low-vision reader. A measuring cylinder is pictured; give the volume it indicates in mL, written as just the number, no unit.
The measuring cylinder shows 25
